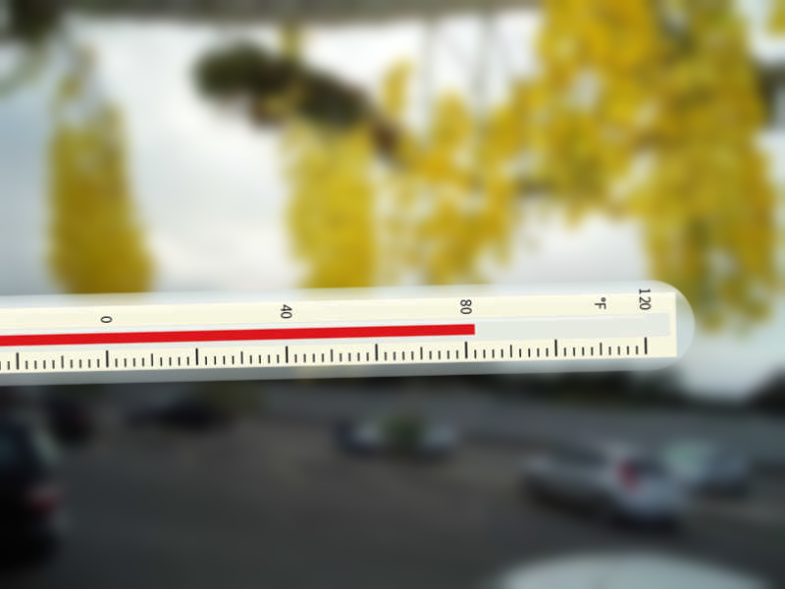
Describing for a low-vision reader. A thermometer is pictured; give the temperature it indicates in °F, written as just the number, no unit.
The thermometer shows 82
